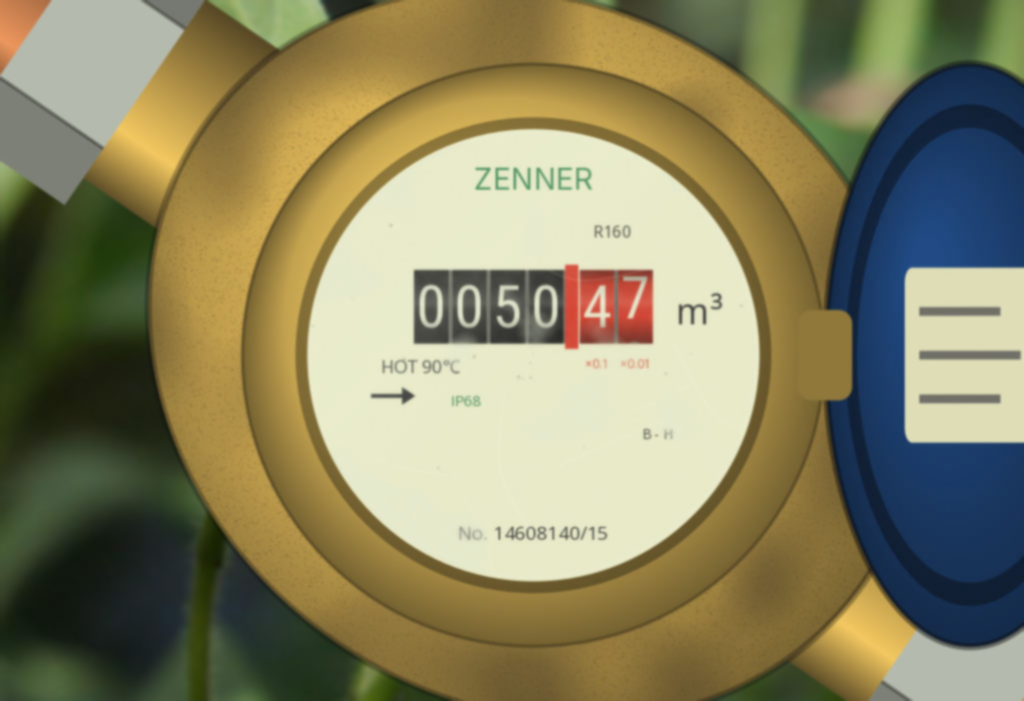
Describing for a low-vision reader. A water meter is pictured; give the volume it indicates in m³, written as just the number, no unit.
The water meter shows 50.47
